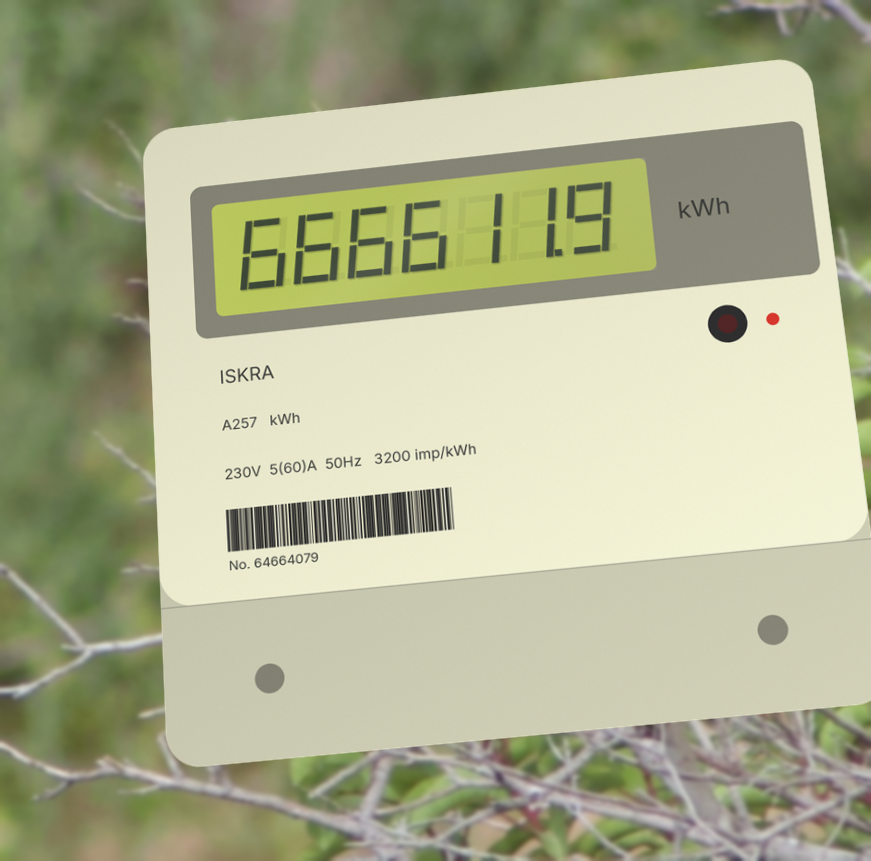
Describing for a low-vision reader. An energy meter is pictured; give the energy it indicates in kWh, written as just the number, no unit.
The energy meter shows 666611.9
